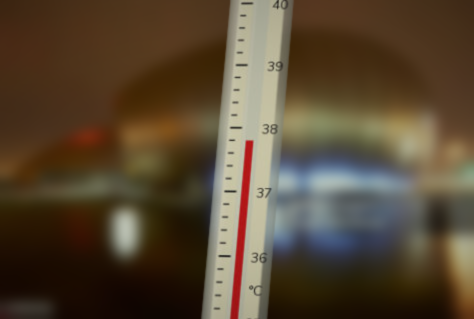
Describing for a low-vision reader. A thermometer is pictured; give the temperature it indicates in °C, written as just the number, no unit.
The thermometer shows 37.8
